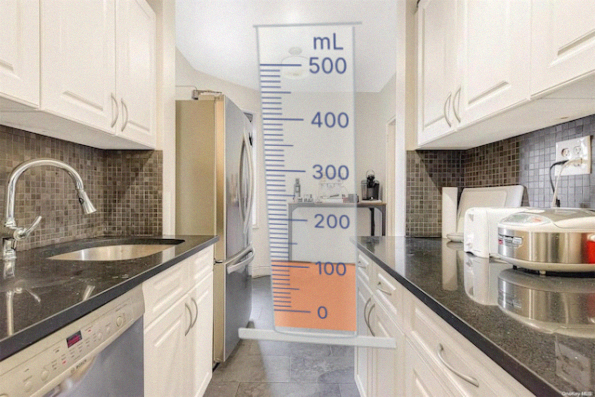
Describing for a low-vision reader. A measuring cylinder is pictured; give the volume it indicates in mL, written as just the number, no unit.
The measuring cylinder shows 110
